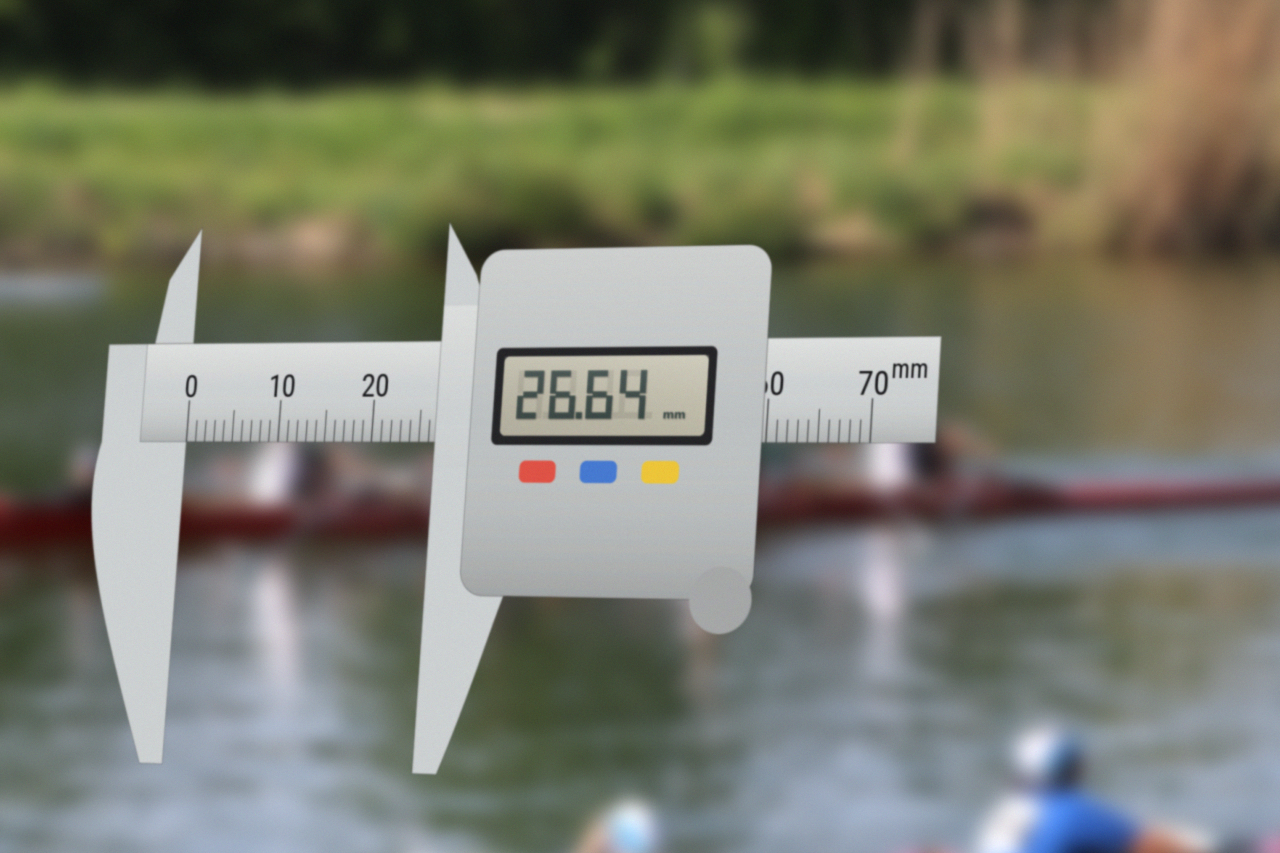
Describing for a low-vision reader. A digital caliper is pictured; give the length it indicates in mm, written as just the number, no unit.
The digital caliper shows 26.64
